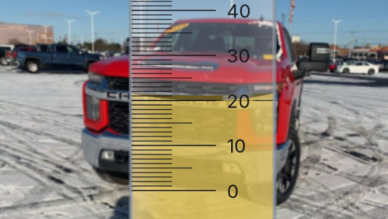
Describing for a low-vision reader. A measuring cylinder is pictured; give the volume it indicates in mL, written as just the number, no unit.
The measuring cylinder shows 20
